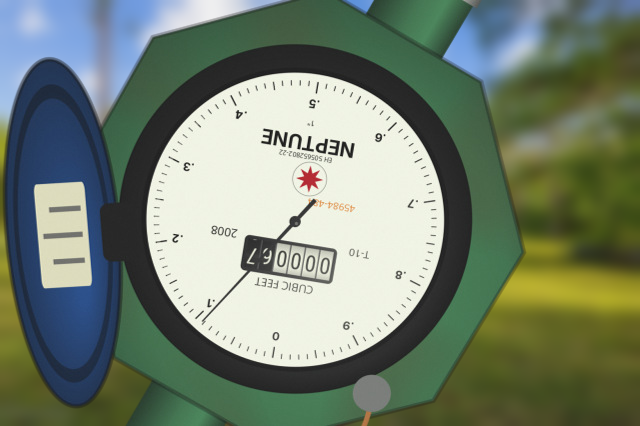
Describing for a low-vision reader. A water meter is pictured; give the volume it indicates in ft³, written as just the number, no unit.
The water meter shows 67.09
